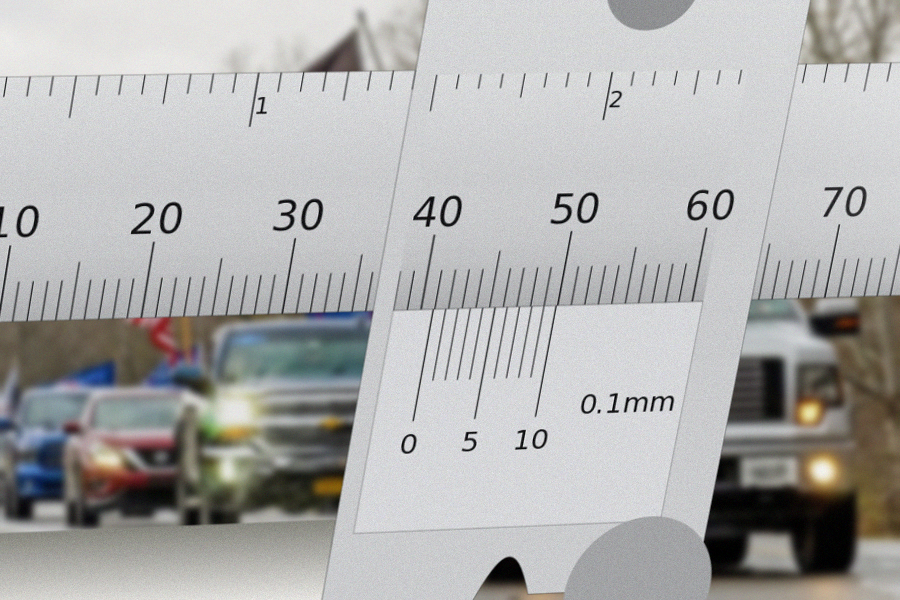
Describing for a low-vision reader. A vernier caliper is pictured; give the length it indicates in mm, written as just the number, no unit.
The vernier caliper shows 40.9
